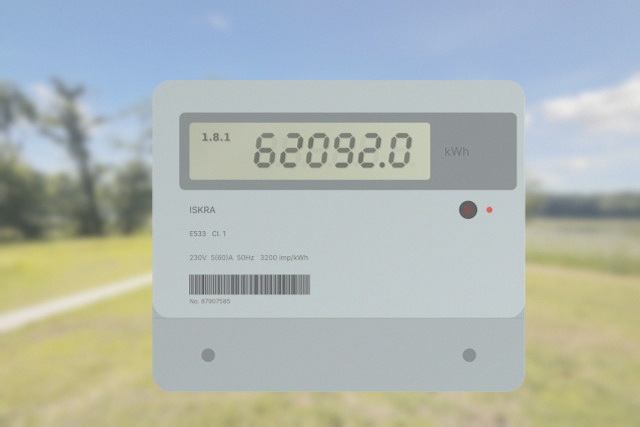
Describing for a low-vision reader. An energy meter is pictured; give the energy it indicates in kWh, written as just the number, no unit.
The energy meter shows 62092.0
